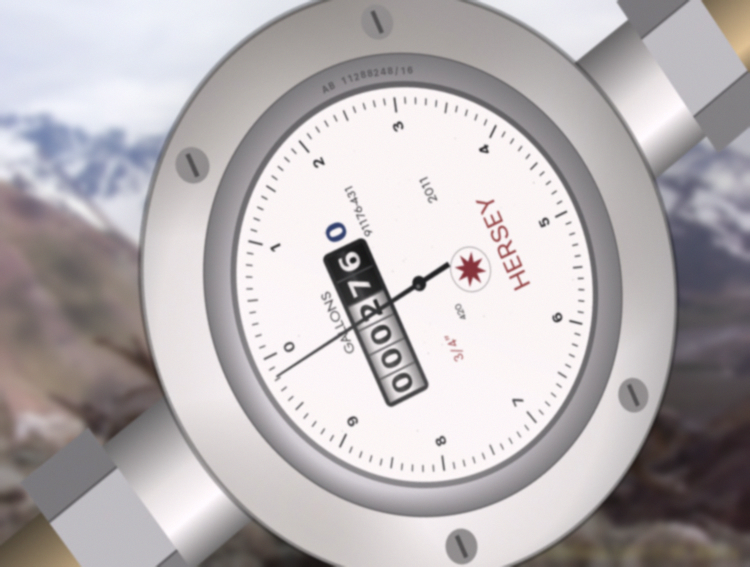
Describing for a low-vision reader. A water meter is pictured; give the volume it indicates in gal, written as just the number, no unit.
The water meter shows 2759.8
